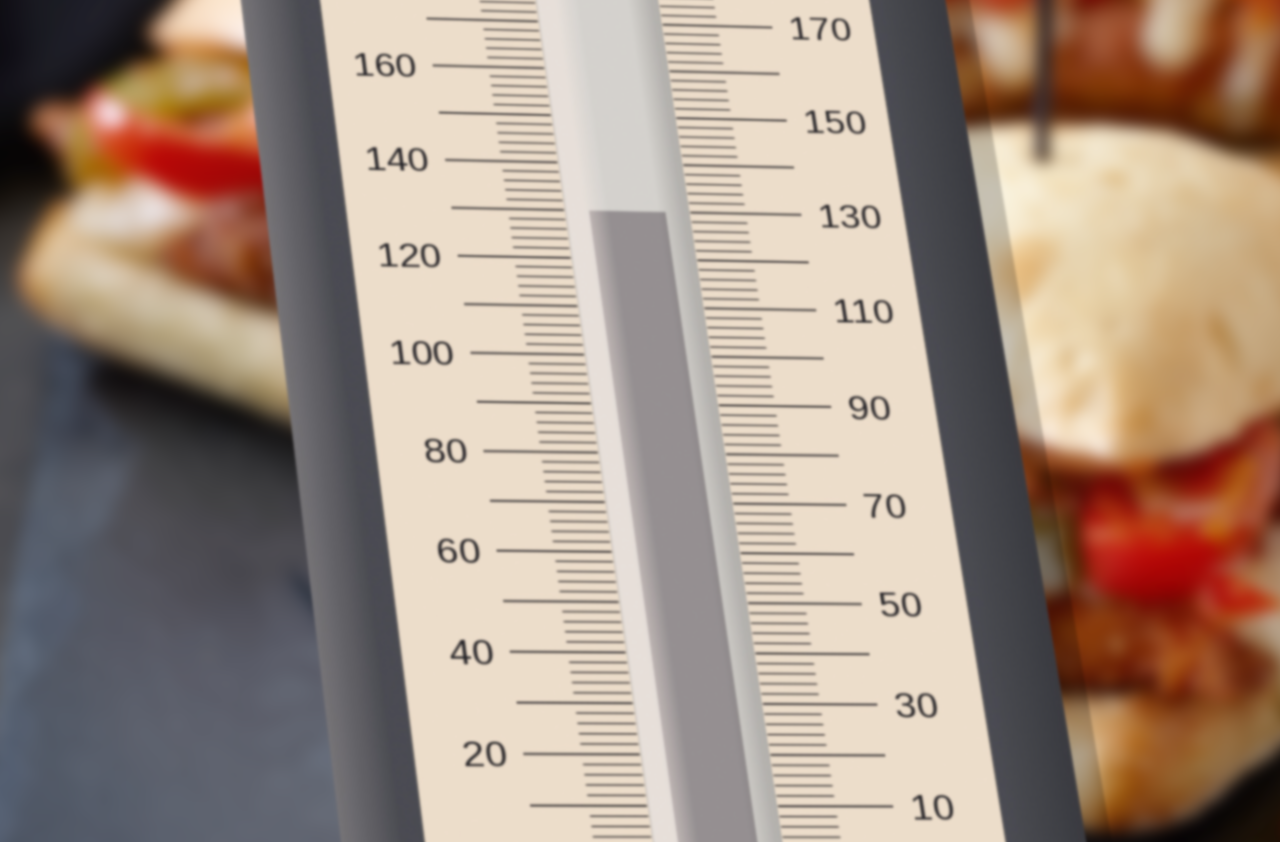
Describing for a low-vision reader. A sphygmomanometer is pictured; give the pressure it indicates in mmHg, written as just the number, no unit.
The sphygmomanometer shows 130
